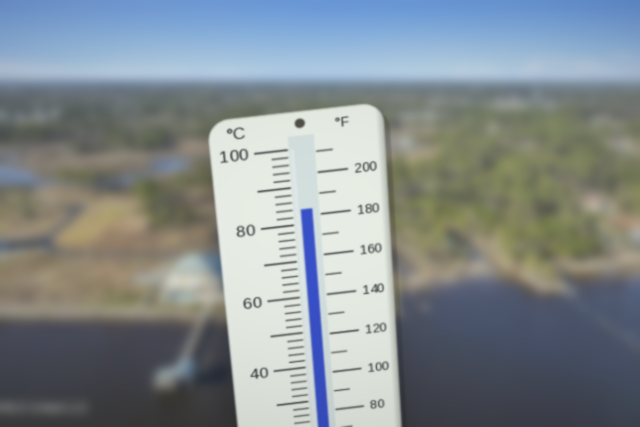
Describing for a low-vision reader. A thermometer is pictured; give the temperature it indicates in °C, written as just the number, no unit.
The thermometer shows 84
